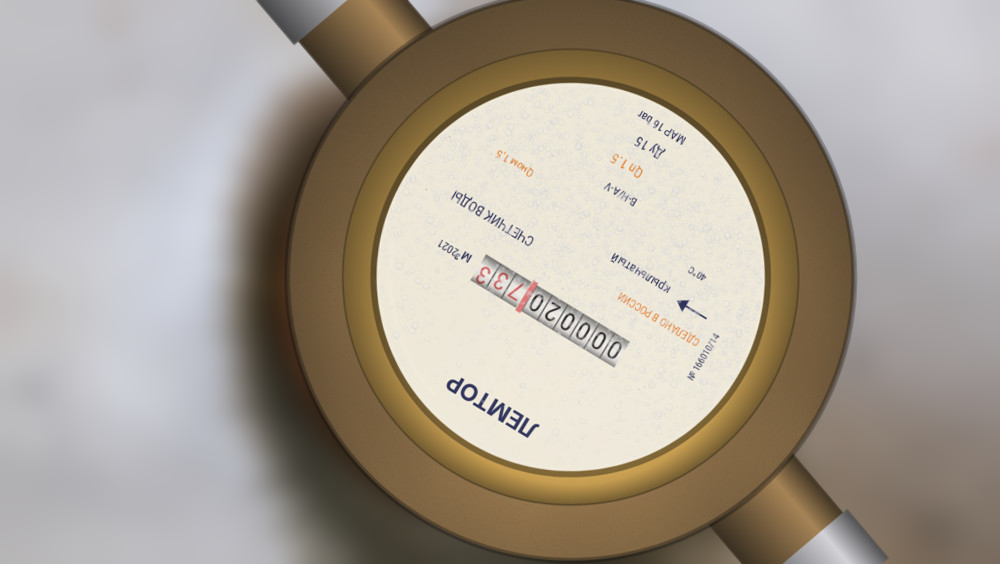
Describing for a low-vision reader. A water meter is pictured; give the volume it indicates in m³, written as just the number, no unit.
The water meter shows 20.733
